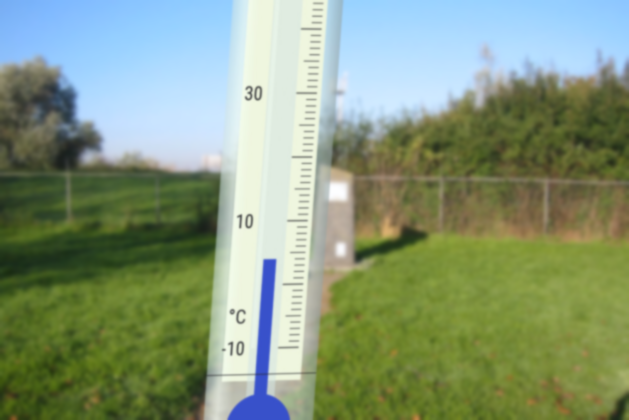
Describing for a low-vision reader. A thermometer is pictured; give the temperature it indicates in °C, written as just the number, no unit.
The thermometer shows 4
